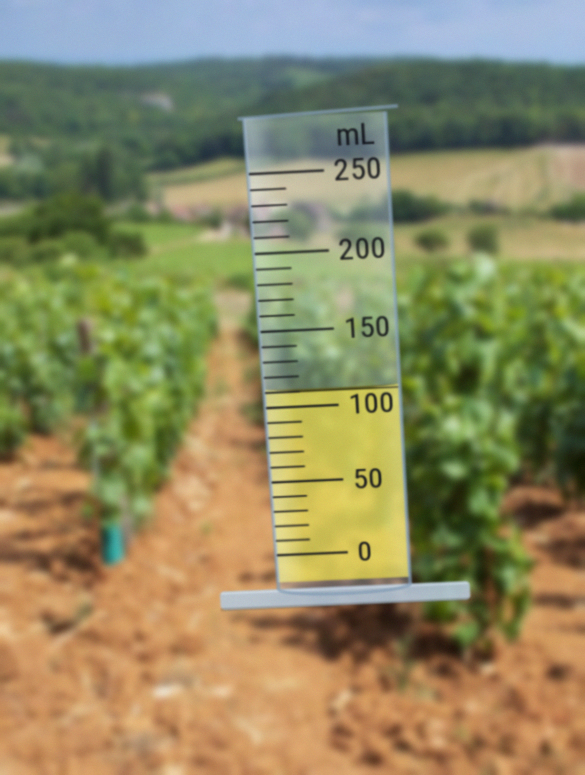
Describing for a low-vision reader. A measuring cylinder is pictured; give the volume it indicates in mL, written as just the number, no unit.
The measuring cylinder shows 110
